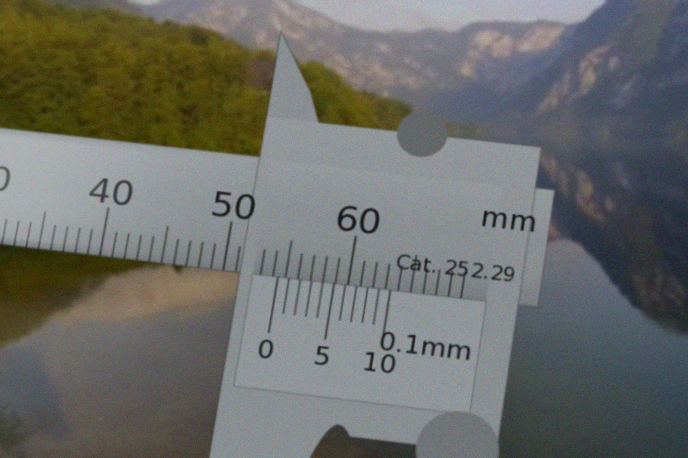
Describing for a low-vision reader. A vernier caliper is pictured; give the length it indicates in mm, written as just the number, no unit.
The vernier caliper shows 54.4
